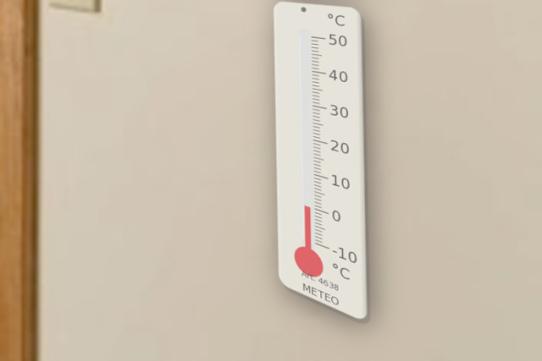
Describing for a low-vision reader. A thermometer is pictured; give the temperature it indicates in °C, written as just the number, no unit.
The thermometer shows 0
